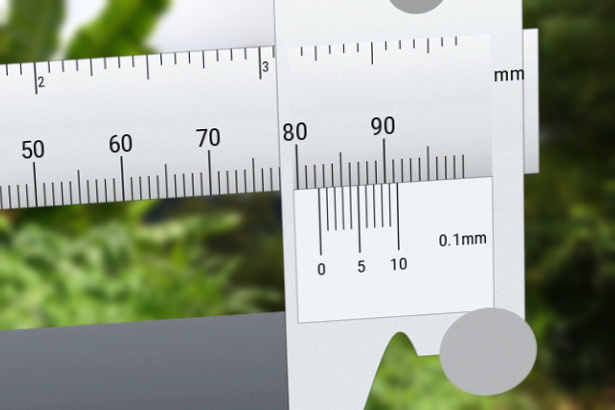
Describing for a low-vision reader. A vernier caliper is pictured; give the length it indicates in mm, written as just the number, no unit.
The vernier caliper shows 82.4
